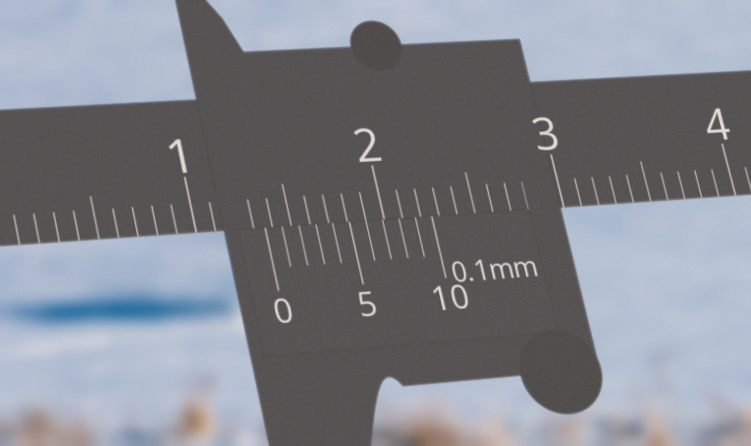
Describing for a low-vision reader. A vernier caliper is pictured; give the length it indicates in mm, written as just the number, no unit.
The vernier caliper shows 13.6
